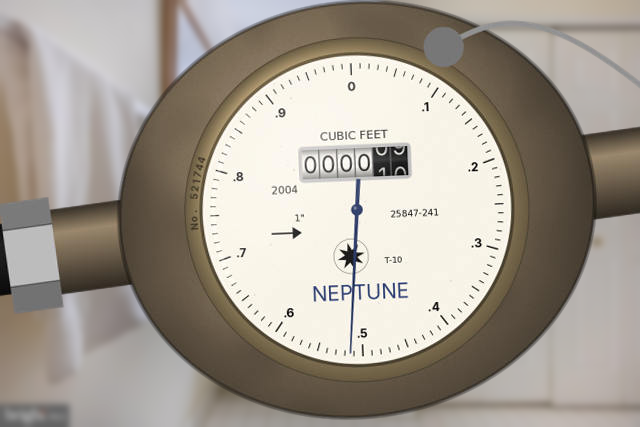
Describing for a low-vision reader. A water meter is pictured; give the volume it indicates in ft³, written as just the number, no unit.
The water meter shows 9.51
